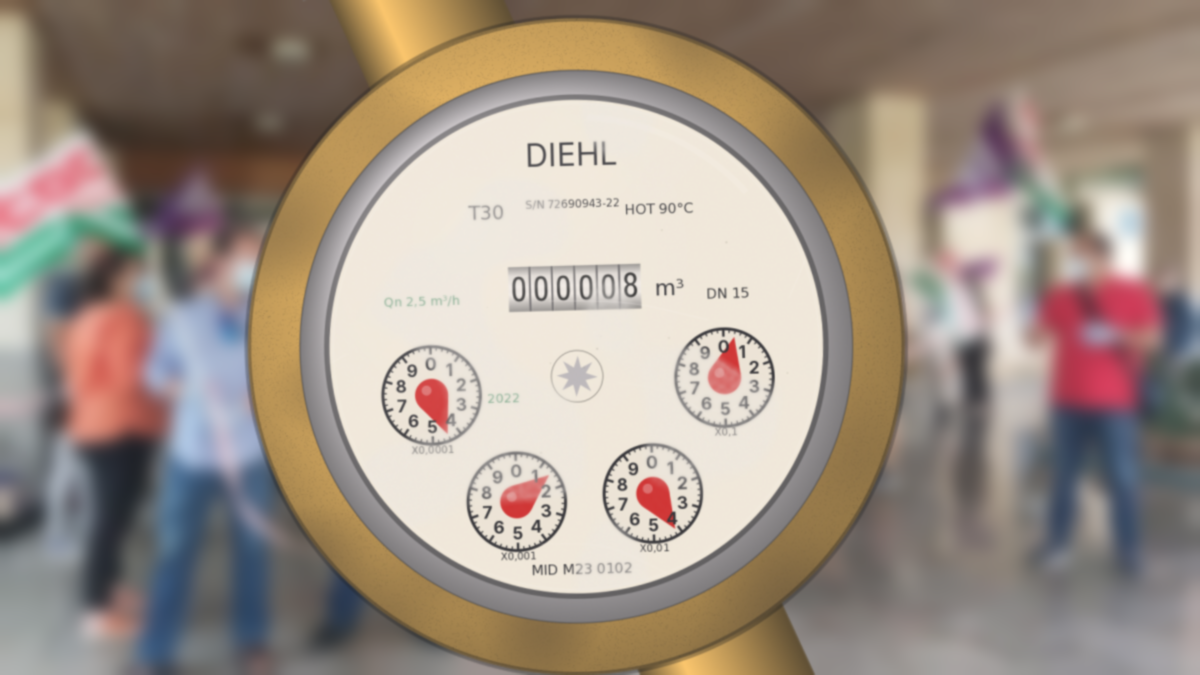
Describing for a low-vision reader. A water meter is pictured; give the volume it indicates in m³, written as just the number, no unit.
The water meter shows 8.0414
